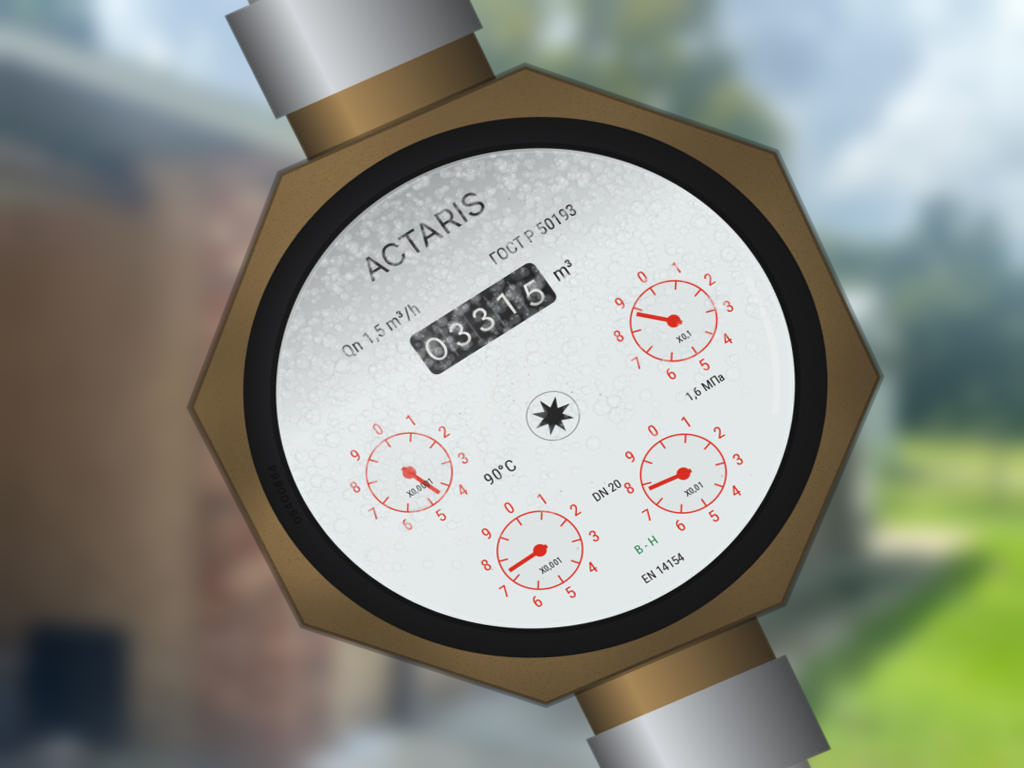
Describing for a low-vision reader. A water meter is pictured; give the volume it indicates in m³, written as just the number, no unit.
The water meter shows 3314.8774
